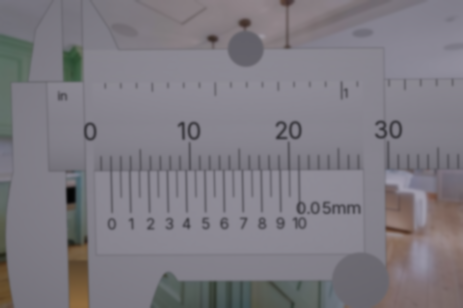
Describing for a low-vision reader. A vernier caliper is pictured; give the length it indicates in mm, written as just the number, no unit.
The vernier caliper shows 2.0
